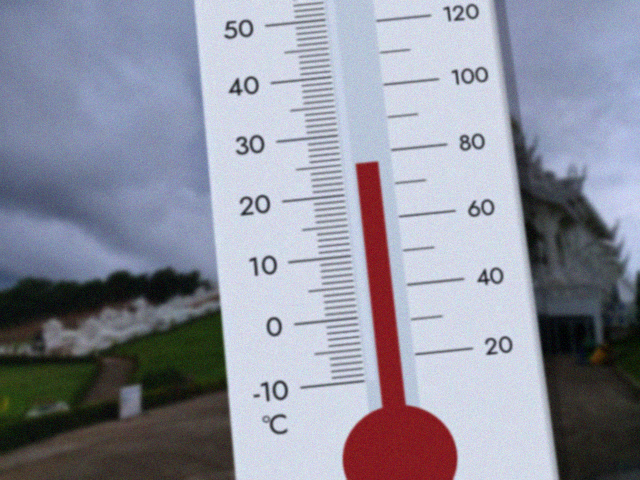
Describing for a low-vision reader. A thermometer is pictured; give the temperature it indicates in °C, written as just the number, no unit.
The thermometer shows 25
